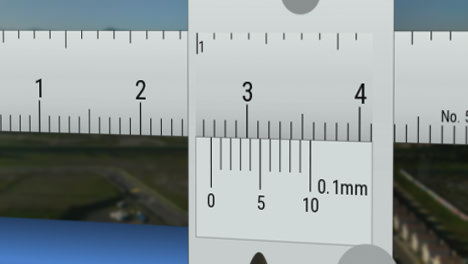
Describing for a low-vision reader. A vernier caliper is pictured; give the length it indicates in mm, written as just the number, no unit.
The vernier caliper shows 26.7
